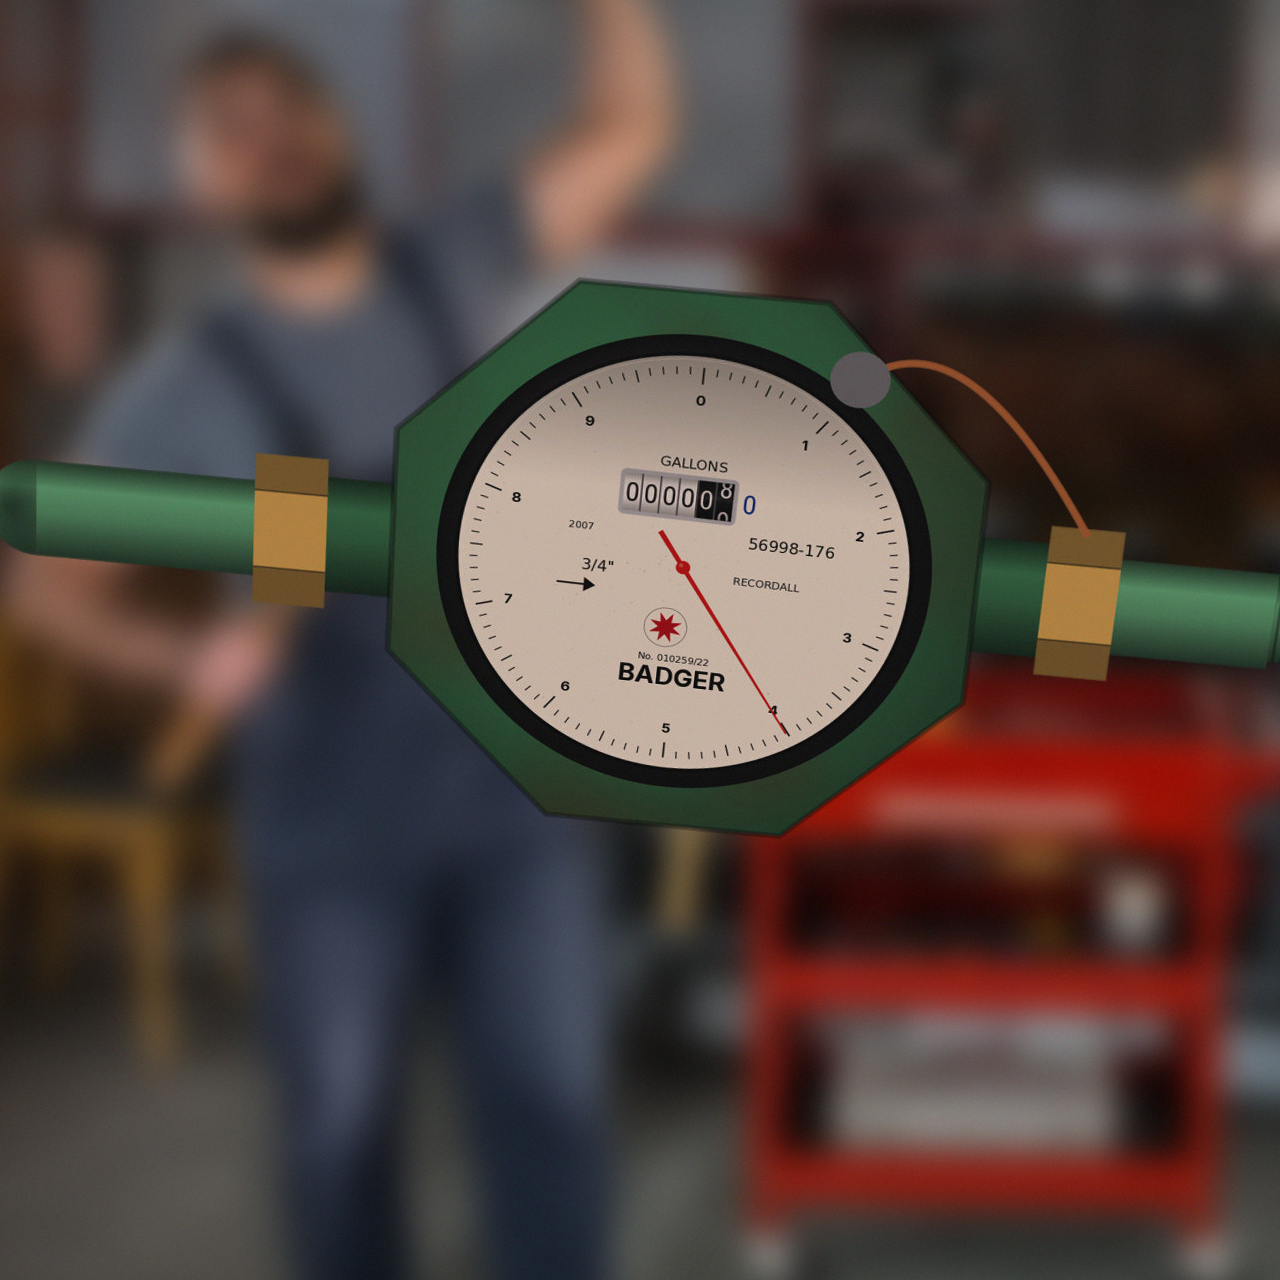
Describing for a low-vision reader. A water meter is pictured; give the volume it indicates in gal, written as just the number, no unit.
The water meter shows 84.0
